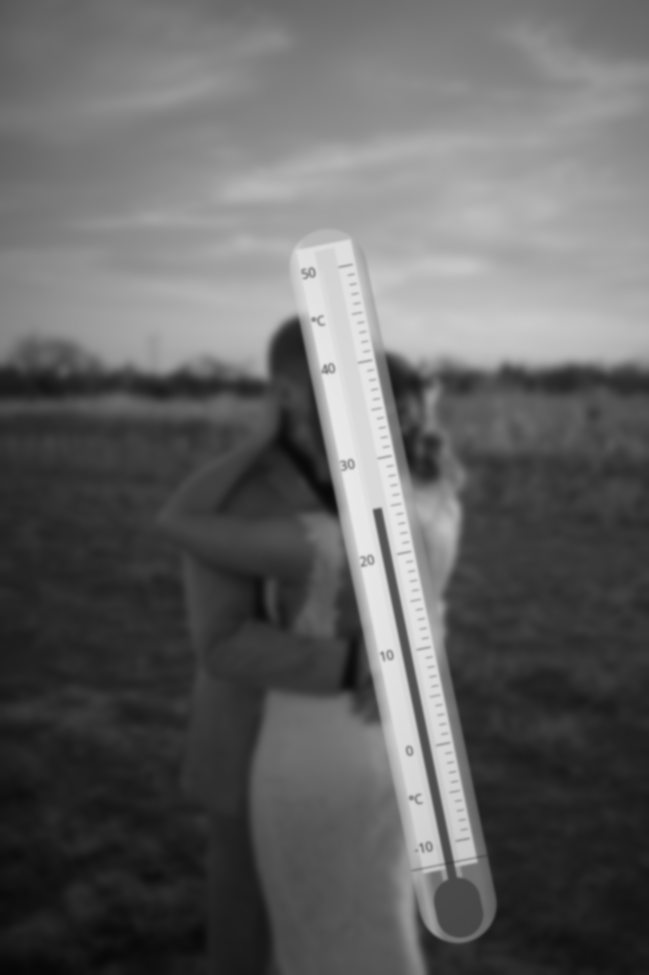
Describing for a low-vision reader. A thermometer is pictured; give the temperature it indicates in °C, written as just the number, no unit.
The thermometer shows 25
